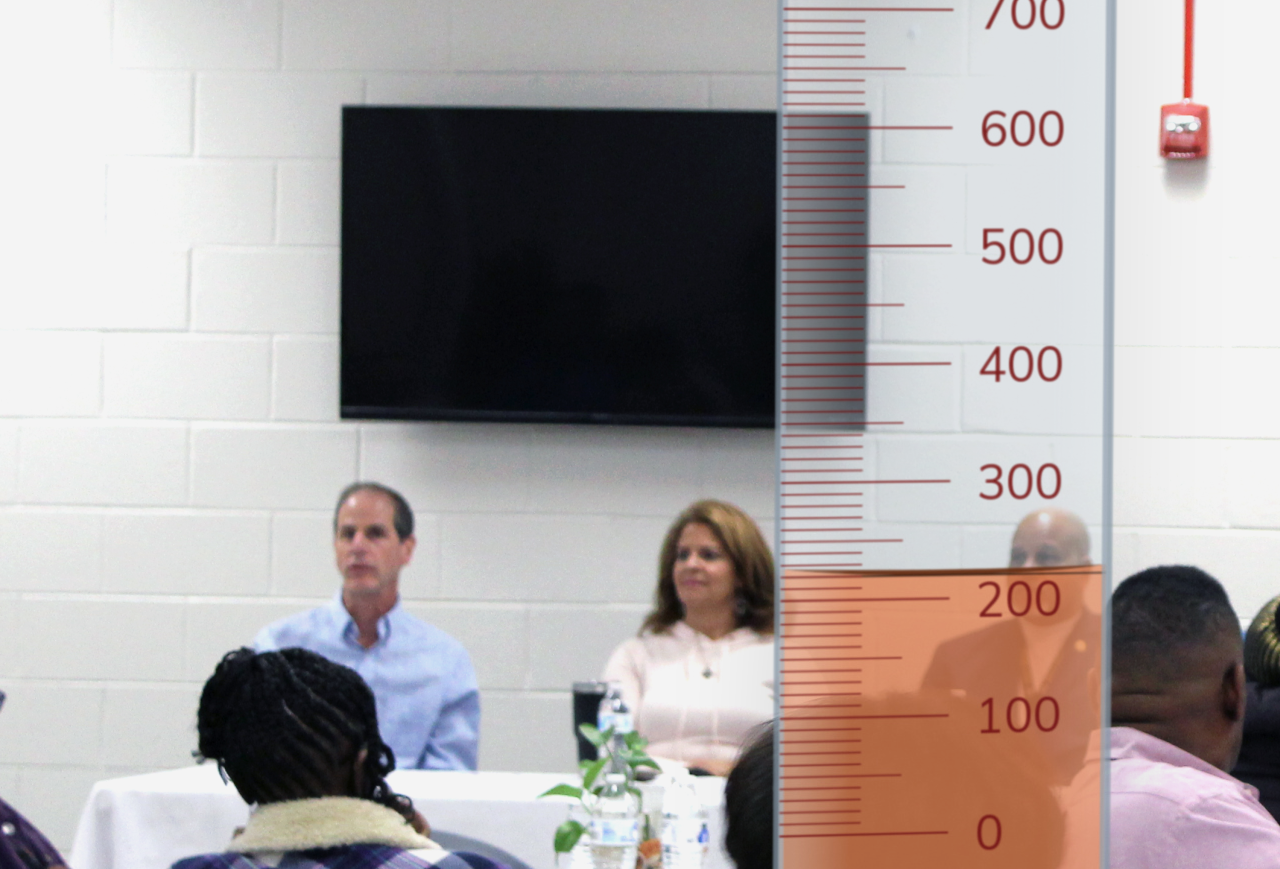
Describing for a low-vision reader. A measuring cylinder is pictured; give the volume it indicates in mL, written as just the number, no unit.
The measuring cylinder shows 220
